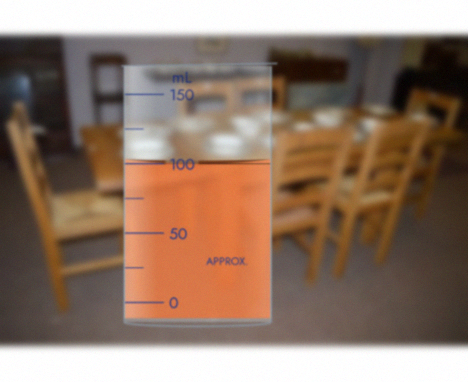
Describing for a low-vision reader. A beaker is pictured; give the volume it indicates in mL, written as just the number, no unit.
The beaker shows 100
